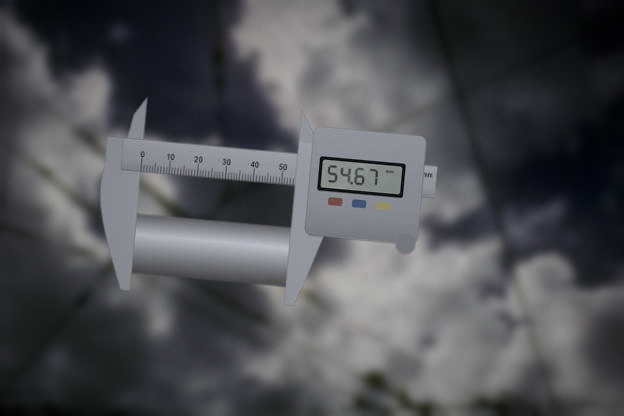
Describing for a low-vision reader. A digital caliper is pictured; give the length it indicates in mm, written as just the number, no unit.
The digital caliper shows 54.67
